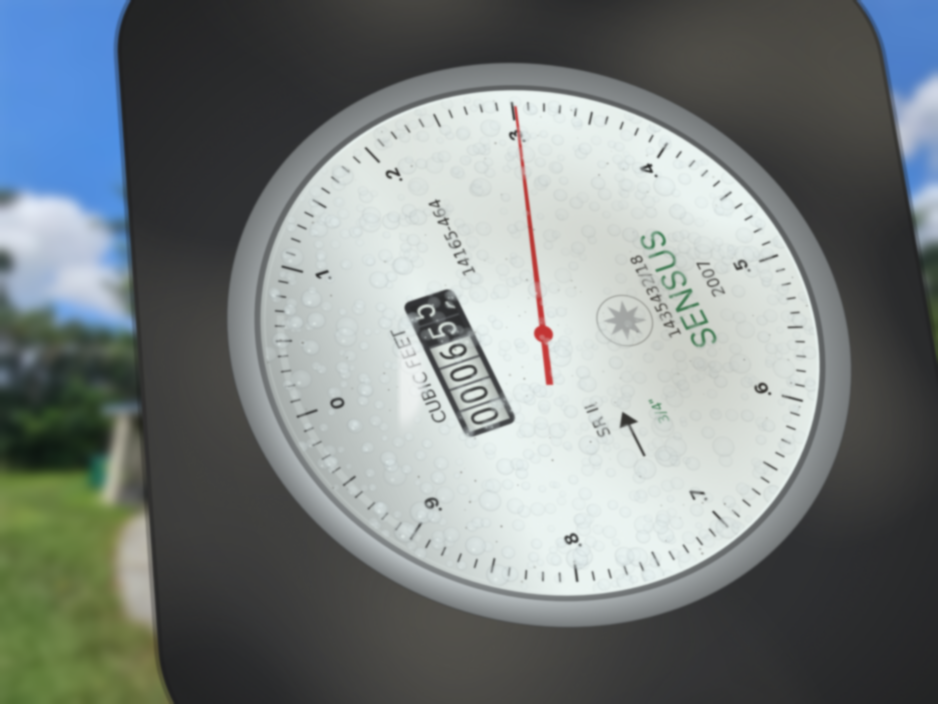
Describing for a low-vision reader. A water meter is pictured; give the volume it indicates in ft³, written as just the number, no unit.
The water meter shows 655.30
